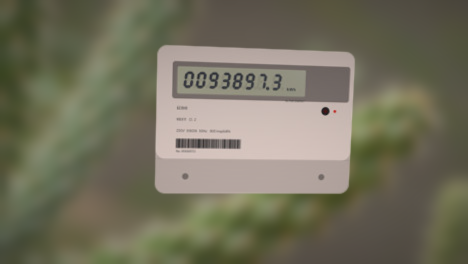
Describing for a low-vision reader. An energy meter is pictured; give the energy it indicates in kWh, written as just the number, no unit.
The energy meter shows 93897.3
